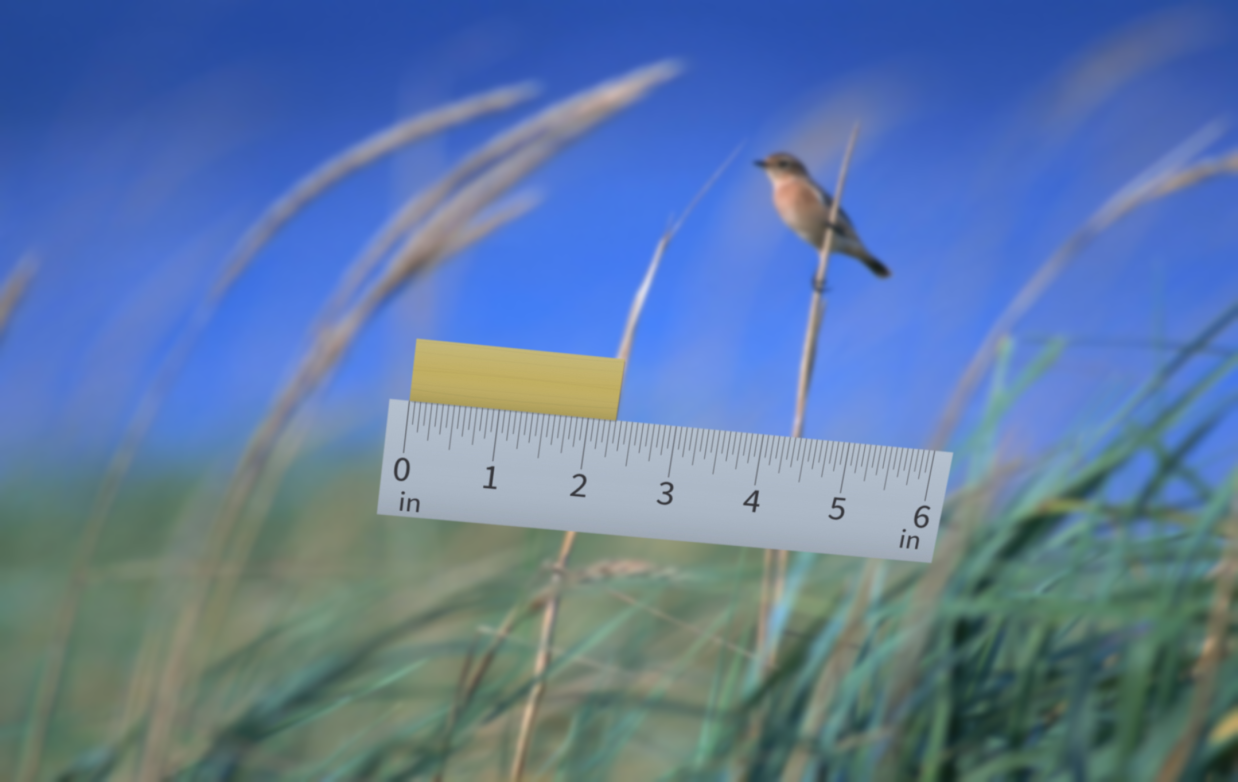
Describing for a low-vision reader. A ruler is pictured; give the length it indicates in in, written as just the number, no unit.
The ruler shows 2.3125
